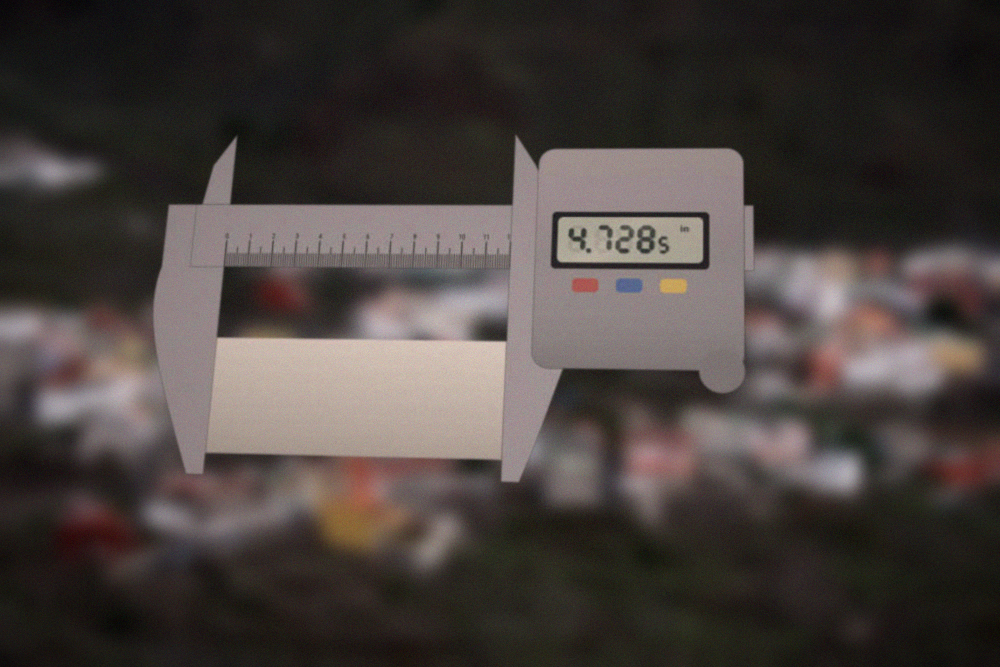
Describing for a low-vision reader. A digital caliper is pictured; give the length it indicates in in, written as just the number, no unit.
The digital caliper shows 4.7285
